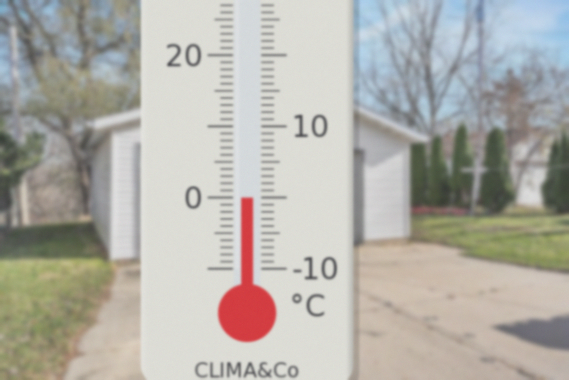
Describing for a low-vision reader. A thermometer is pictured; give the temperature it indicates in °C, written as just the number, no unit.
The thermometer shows 0
